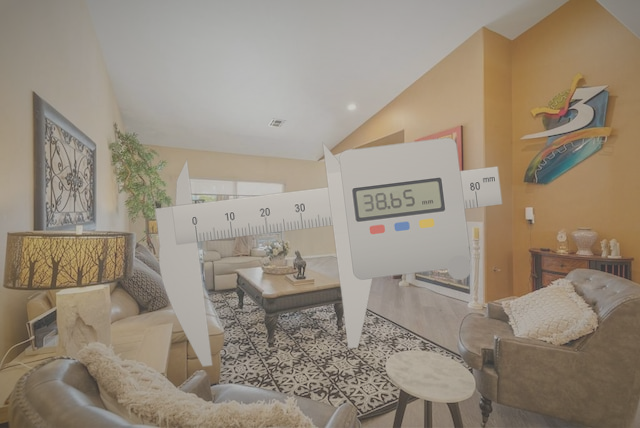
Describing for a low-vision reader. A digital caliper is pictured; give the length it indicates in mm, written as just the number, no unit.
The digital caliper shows 38.65
